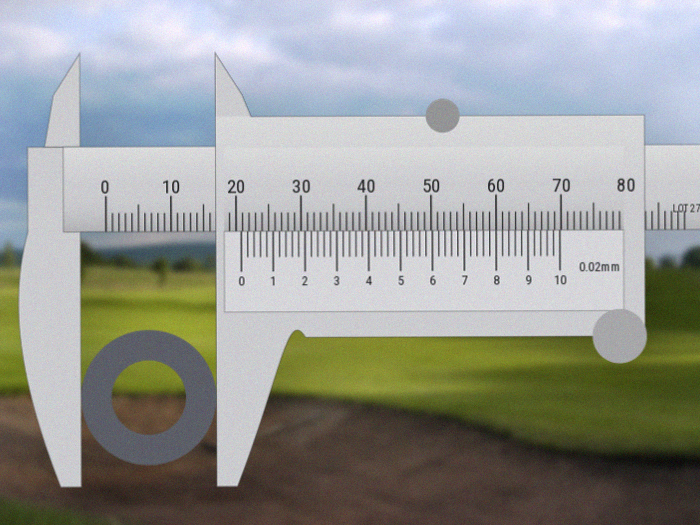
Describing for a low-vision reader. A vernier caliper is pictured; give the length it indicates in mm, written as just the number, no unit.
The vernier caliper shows 20.8
